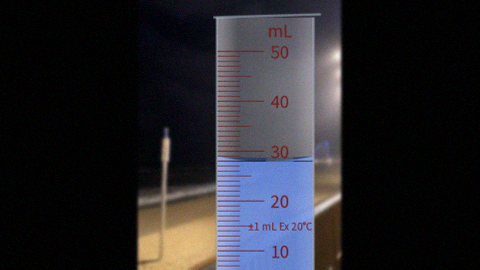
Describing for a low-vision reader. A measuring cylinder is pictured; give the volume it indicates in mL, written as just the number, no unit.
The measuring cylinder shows 28
